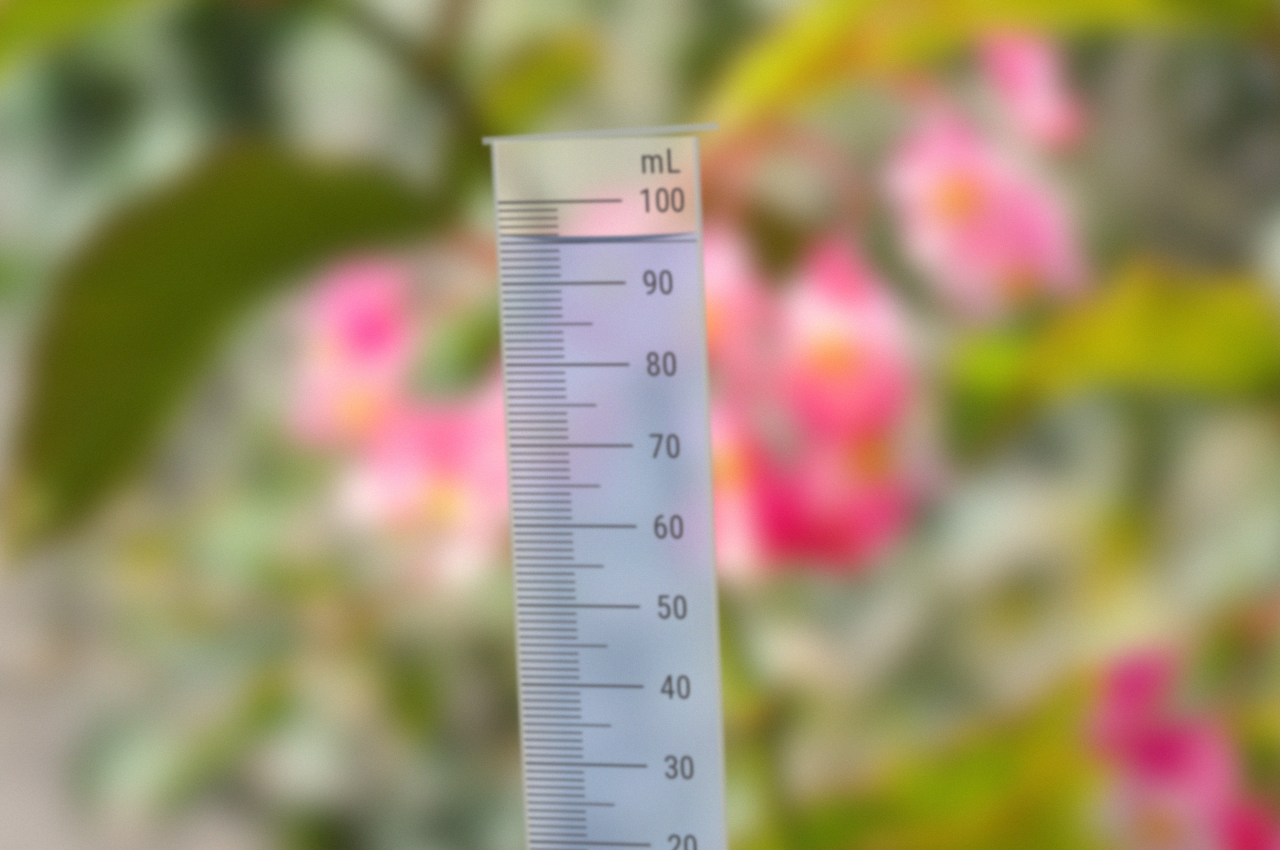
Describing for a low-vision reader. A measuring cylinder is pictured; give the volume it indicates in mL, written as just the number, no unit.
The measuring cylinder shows 95
